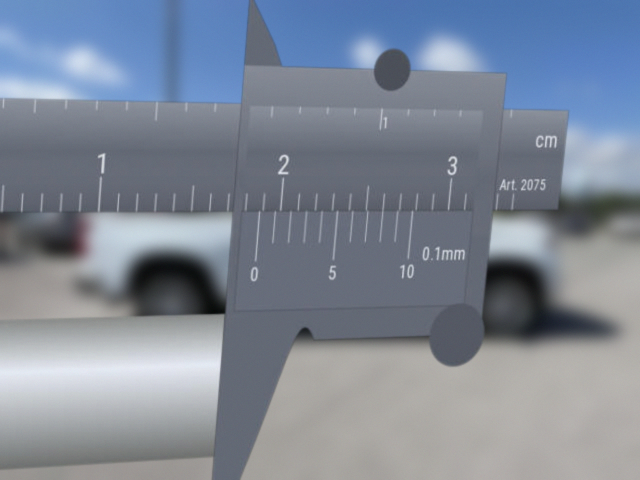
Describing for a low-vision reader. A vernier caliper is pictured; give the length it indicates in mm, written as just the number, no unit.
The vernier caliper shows 18.8
